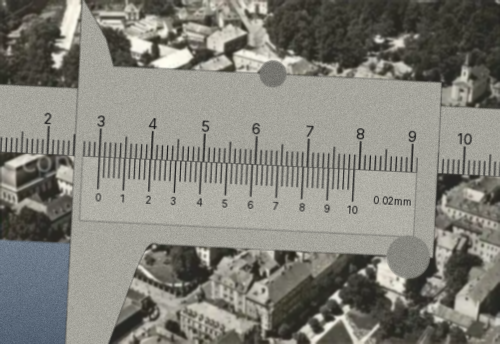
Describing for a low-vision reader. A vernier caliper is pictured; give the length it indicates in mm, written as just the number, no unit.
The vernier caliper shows 30.0
